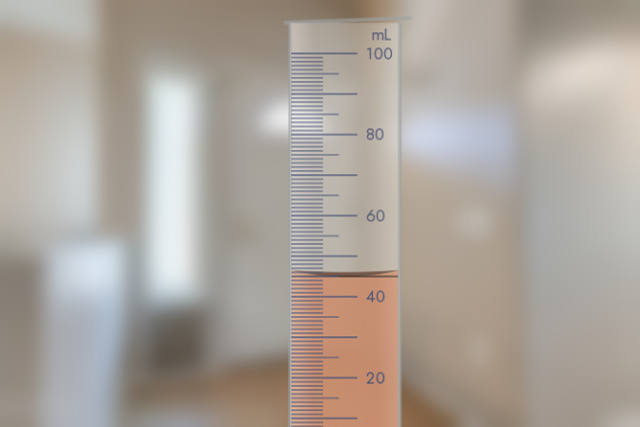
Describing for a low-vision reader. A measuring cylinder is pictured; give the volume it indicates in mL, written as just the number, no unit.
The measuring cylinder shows 45
